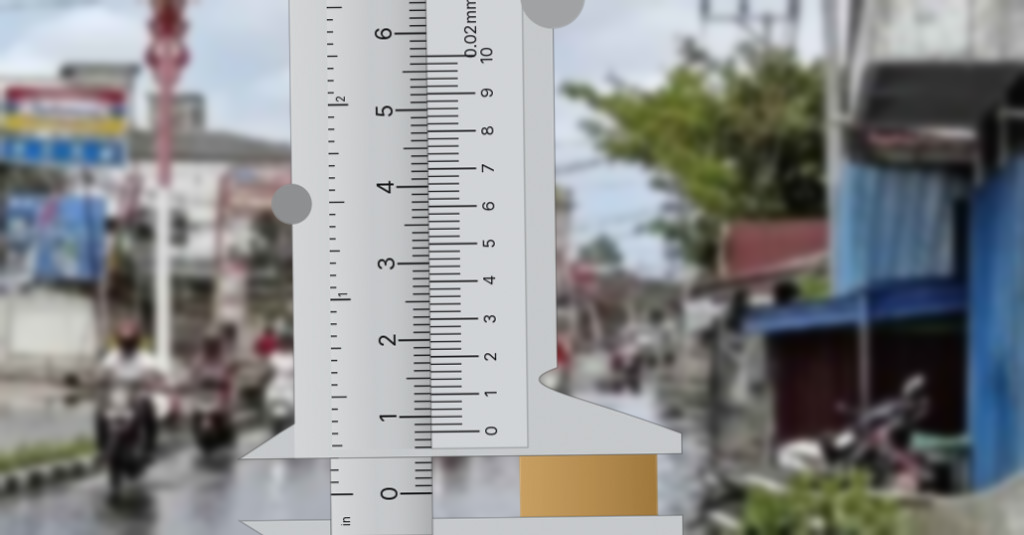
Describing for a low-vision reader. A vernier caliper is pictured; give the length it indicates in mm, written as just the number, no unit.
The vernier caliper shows 8.0
